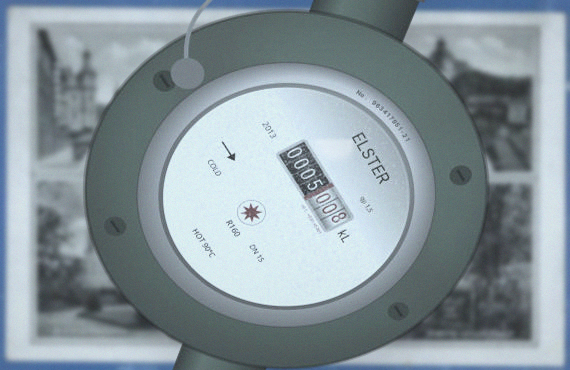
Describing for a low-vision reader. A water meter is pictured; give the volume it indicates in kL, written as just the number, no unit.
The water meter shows 5.008
